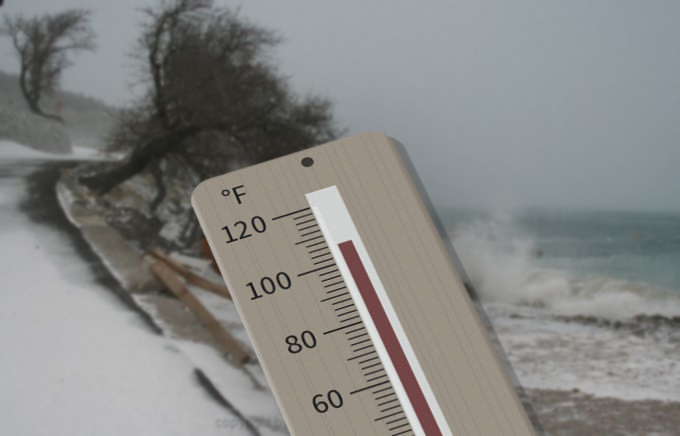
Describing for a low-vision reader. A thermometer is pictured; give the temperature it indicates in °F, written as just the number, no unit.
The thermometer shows 106
